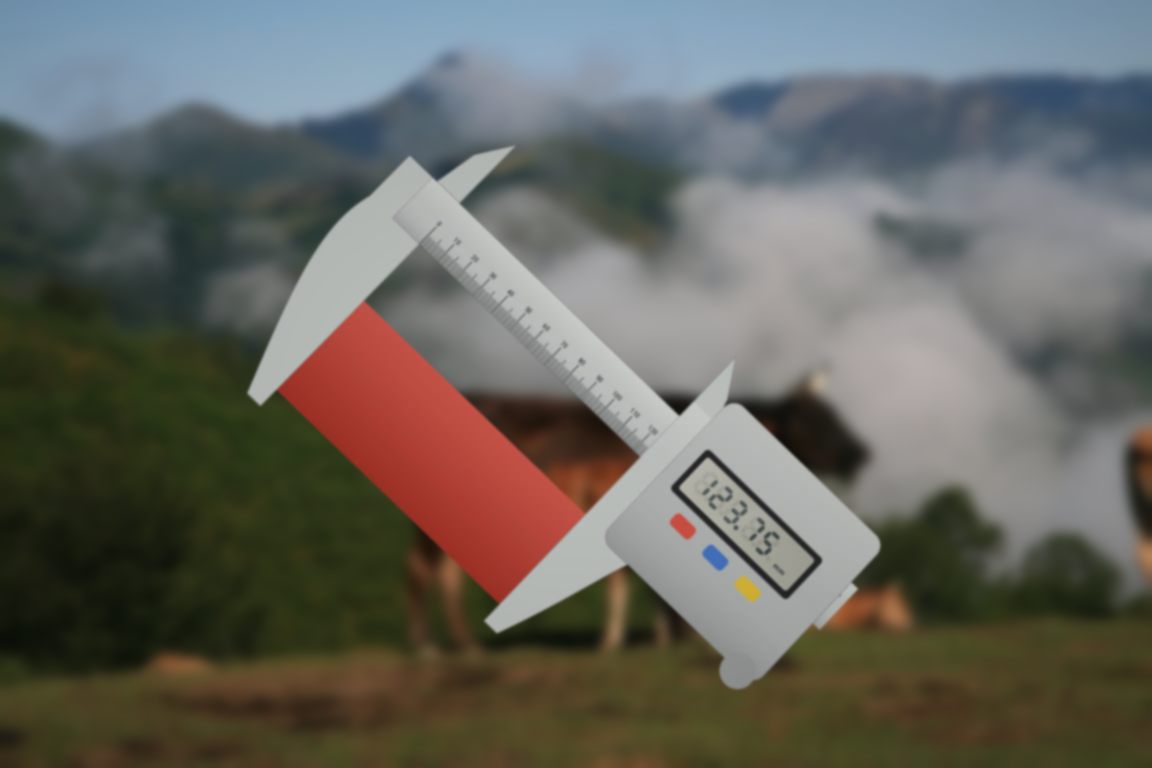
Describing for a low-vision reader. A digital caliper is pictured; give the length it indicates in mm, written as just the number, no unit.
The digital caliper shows 123.75
